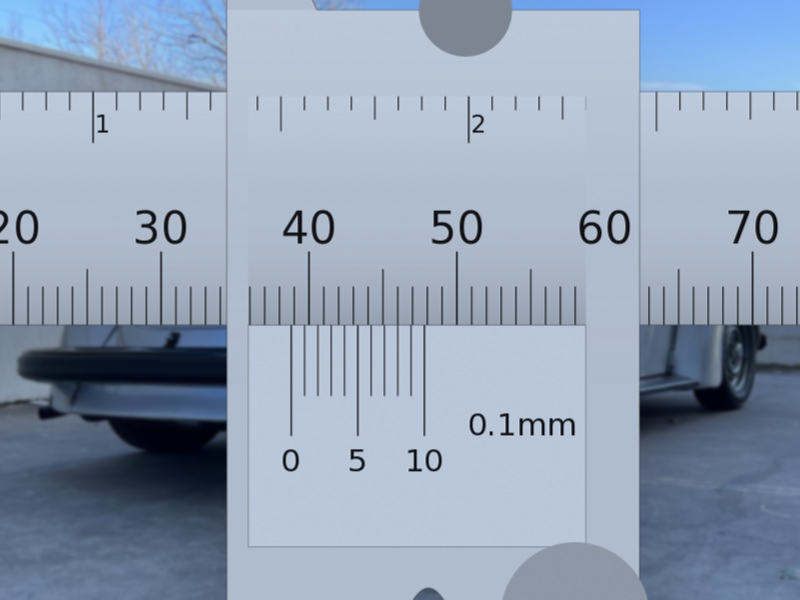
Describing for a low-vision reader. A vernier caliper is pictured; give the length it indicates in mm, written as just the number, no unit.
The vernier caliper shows 38.8
